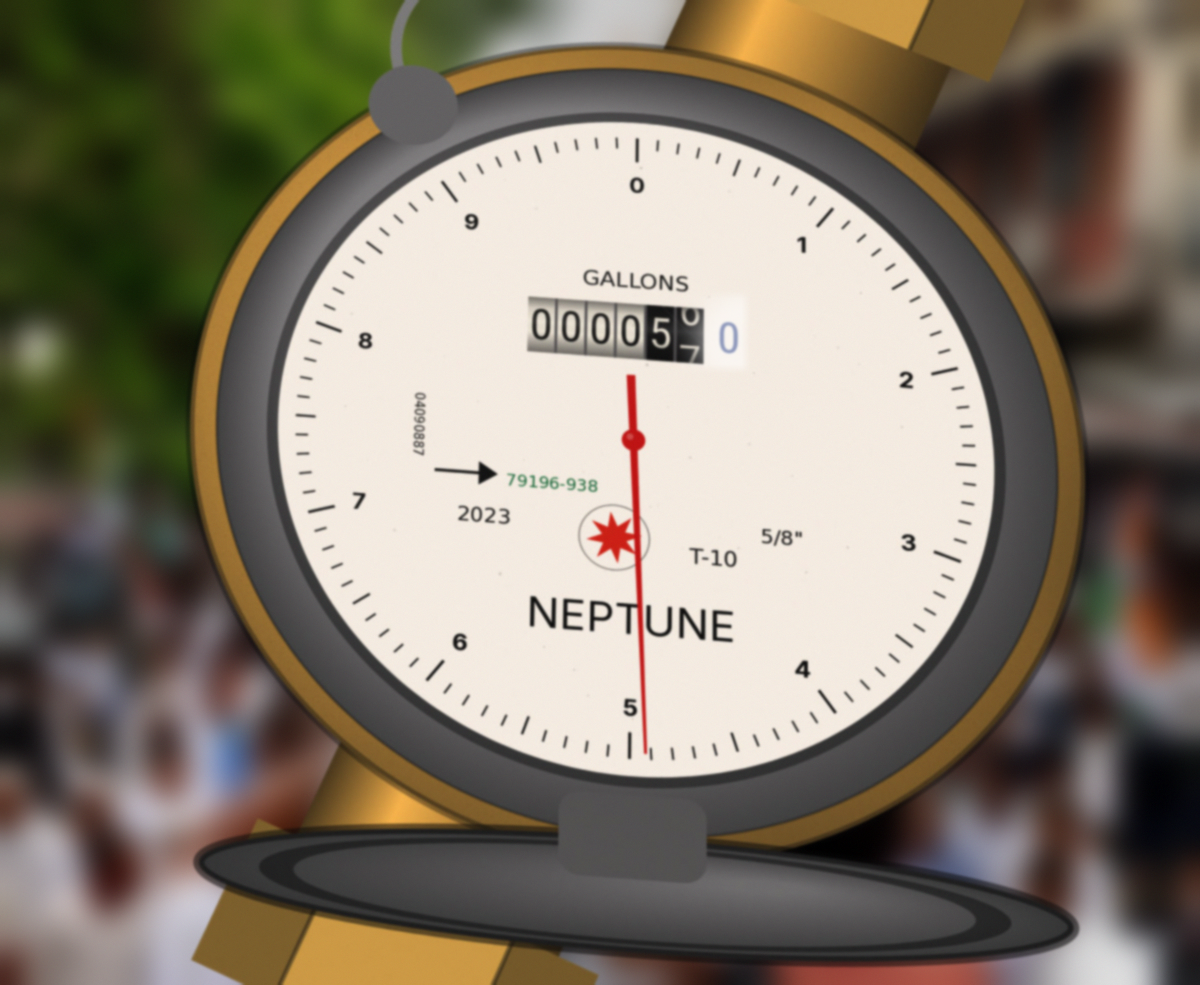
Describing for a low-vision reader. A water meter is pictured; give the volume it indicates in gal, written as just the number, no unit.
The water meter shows 564.9
